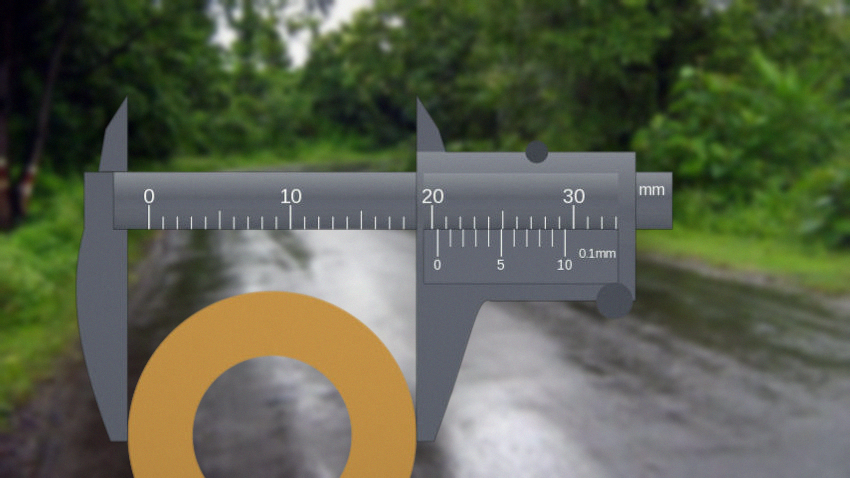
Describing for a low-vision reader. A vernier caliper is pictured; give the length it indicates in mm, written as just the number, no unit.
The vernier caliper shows 20.4
